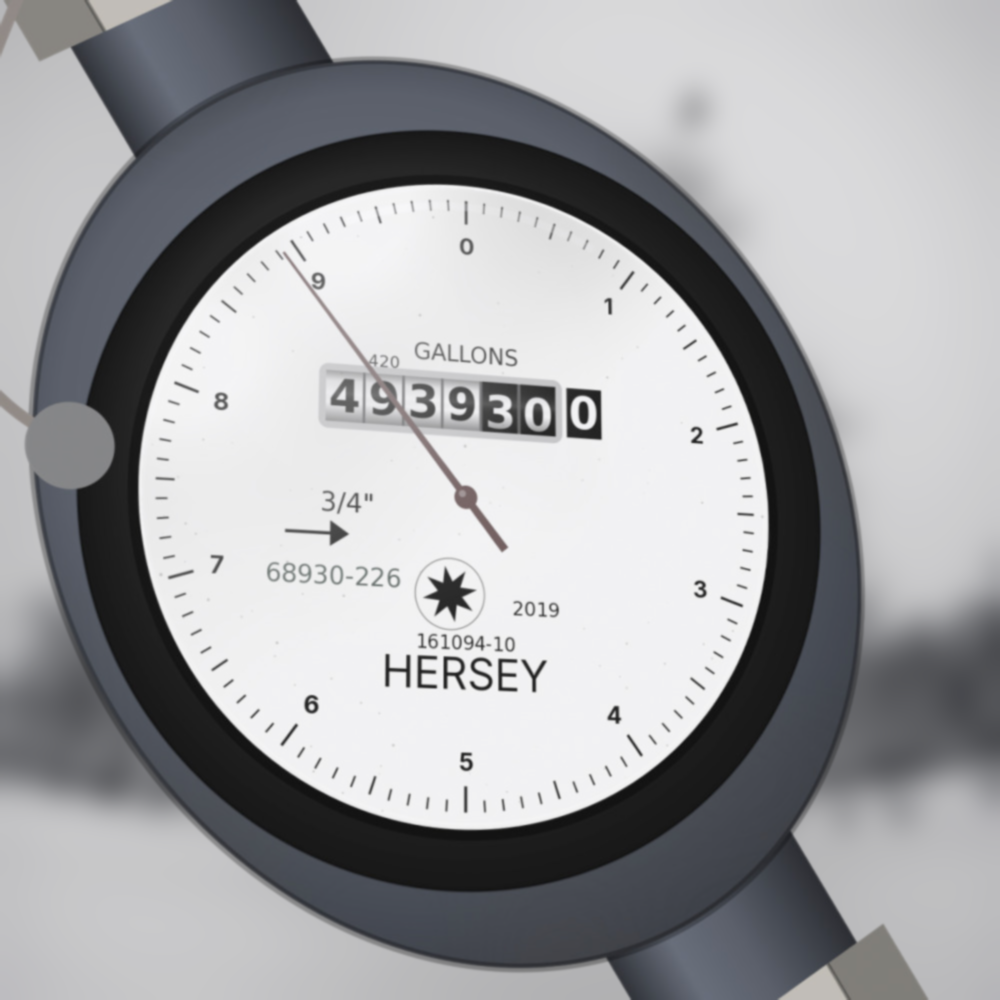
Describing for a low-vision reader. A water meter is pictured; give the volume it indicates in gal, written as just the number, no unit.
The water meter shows 4939298.9
